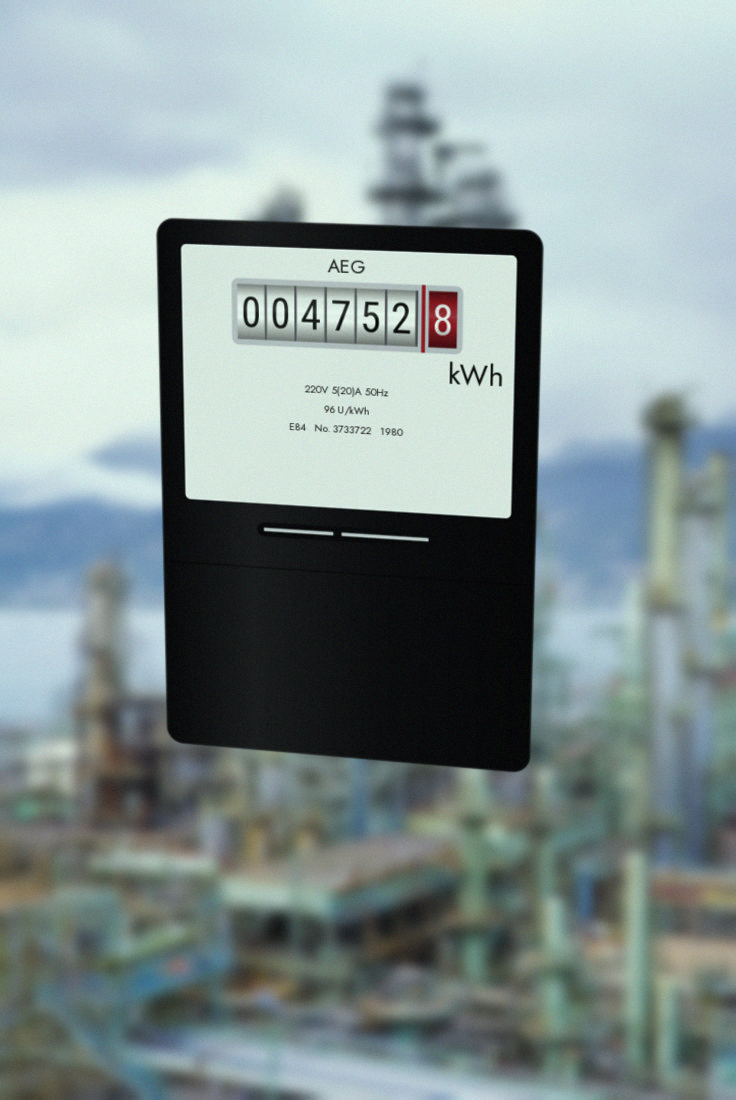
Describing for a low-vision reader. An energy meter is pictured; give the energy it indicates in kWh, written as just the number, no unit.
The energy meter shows 4752.8
